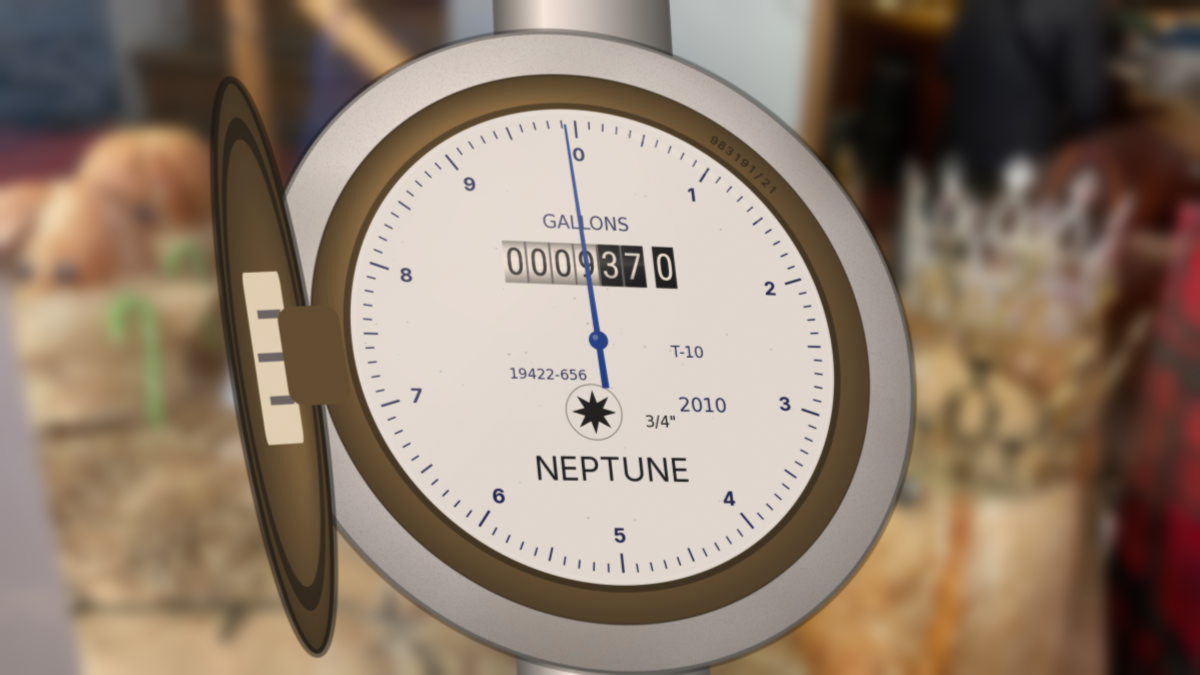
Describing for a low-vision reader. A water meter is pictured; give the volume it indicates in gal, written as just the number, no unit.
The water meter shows 9369.9
